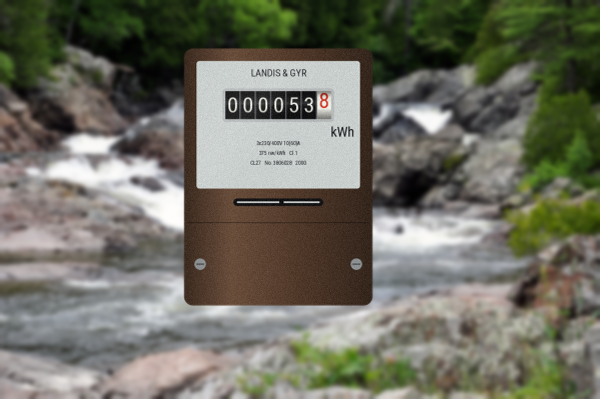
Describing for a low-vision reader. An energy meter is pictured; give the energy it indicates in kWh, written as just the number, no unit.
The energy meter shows 53.8
